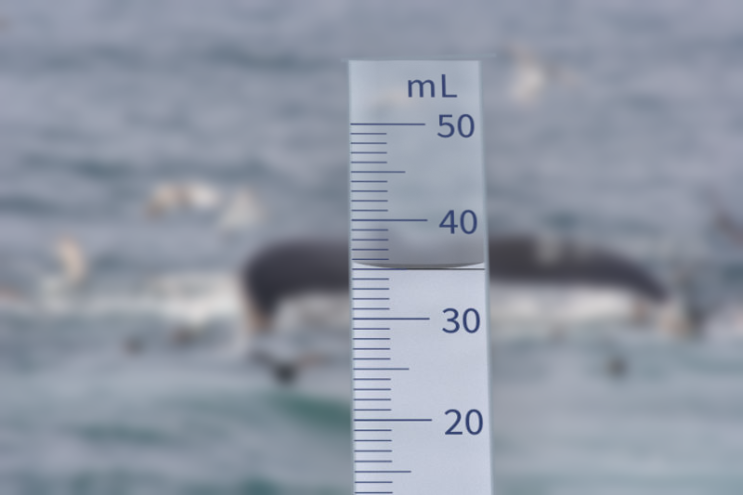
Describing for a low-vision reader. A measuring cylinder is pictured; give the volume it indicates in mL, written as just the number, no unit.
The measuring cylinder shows 35
